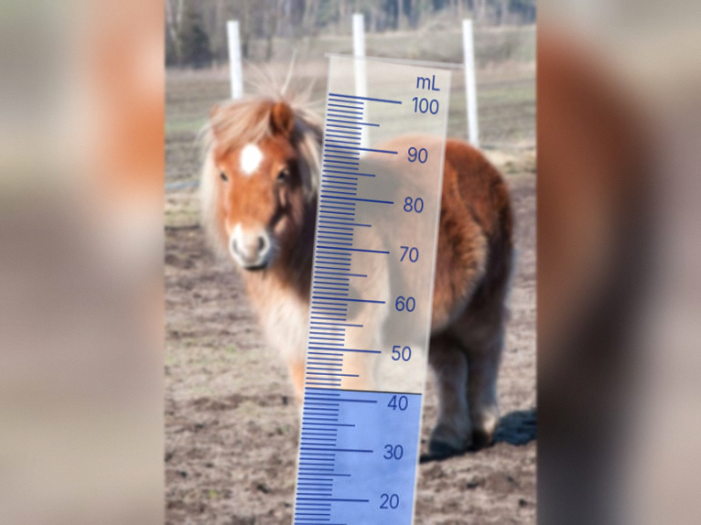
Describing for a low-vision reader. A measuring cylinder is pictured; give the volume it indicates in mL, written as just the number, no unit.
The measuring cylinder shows 42
